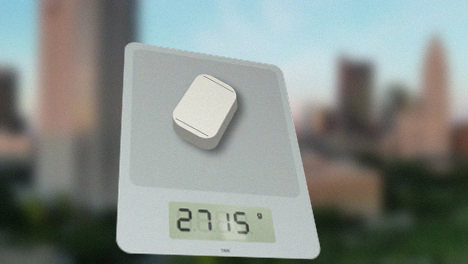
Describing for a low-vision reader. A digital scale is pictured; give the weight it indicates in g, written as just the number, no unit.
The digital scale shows 2715
